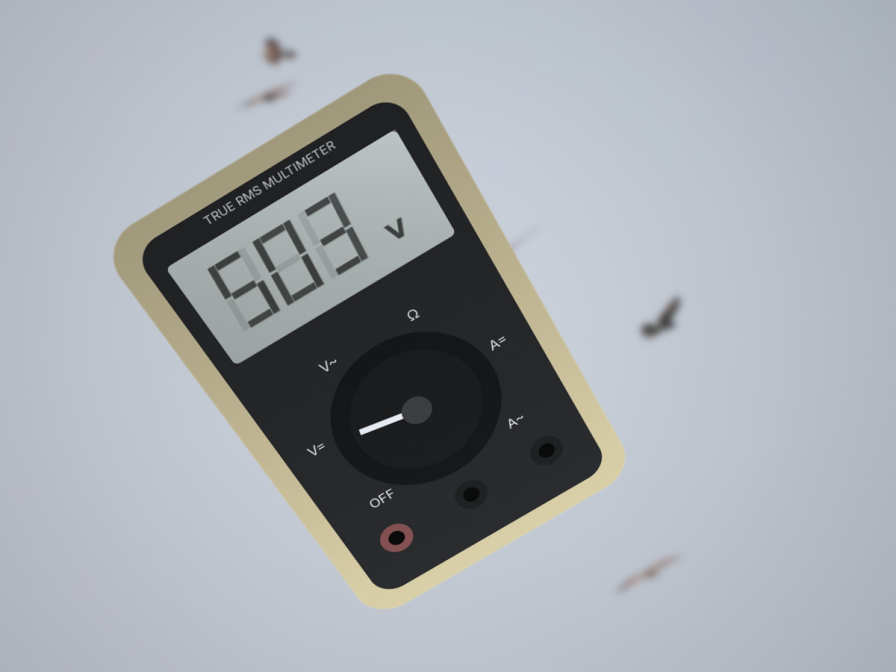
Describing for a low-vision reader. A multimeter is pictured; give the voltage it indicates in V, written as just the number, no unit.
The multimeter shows 503
